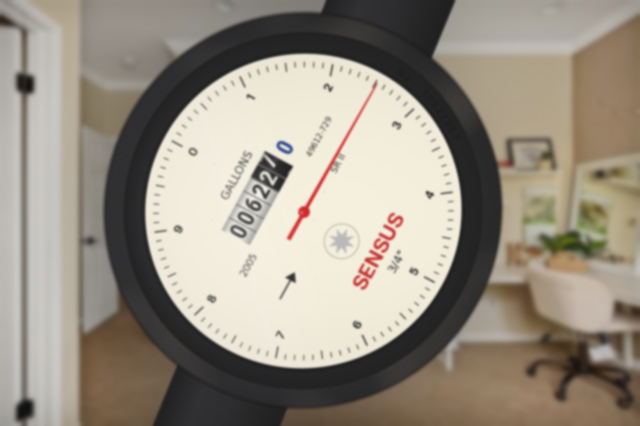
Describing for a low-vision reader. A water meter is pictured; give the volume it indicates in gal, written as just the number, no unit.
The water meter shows 62272.5
